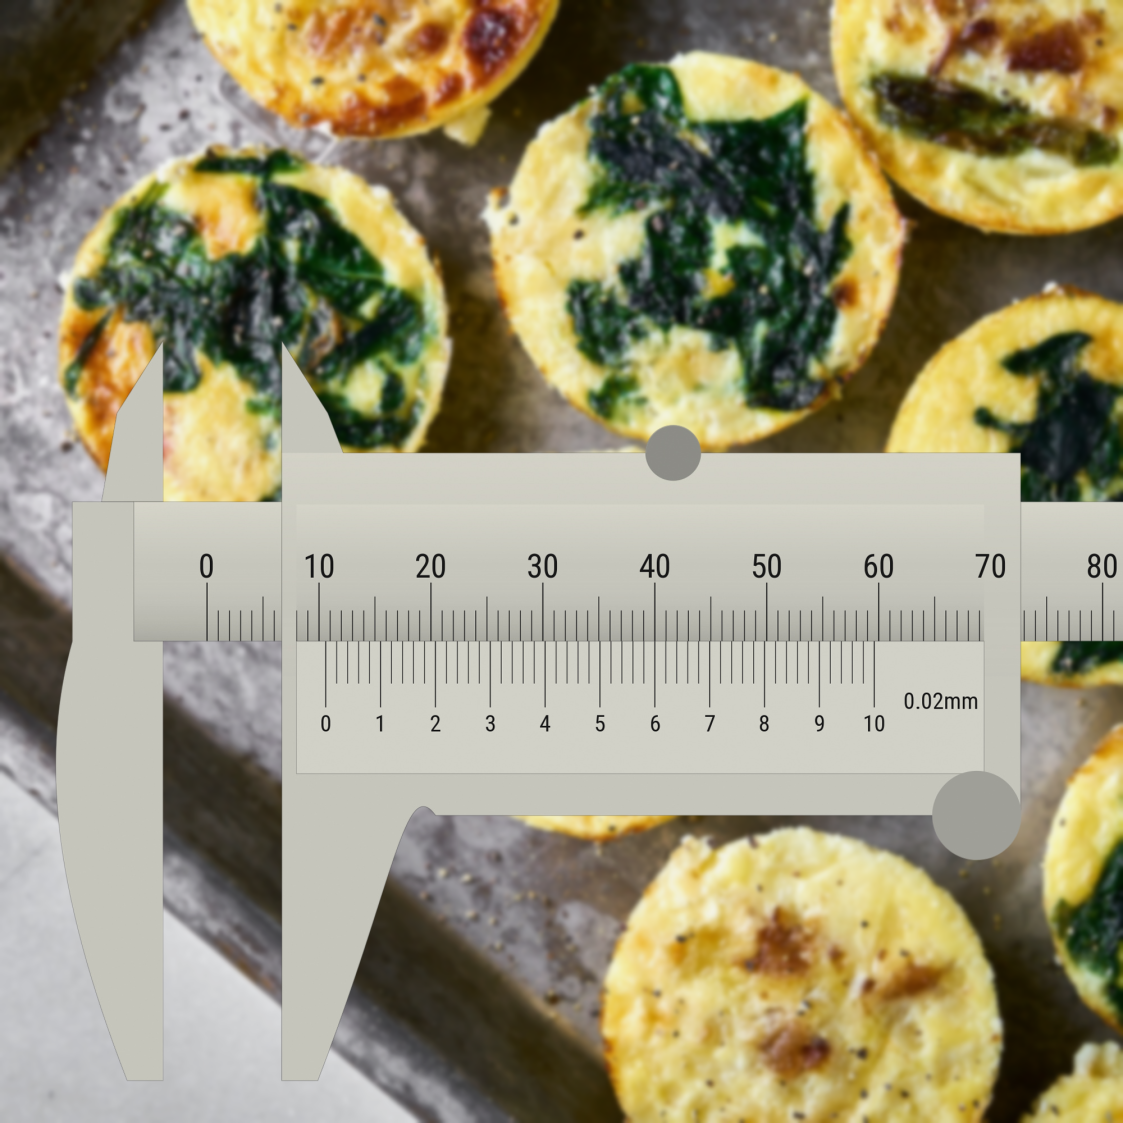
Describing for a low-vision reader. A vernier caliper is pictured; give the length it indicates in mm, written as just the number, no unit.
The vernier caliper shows 10.6
